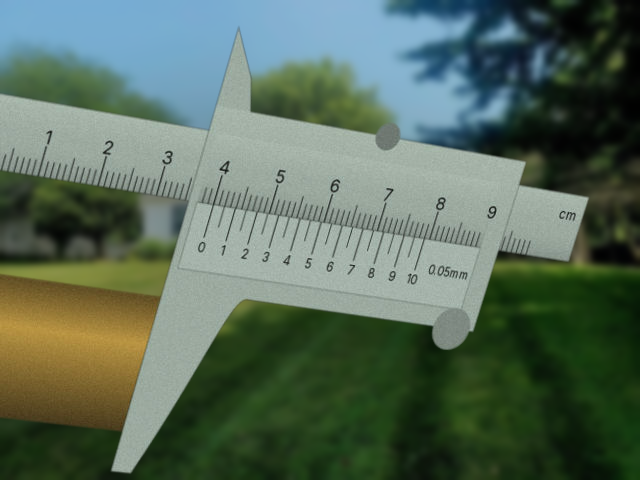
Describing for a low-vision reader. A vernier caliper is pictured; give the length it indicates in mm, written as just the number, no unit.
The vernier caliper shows 40.0
